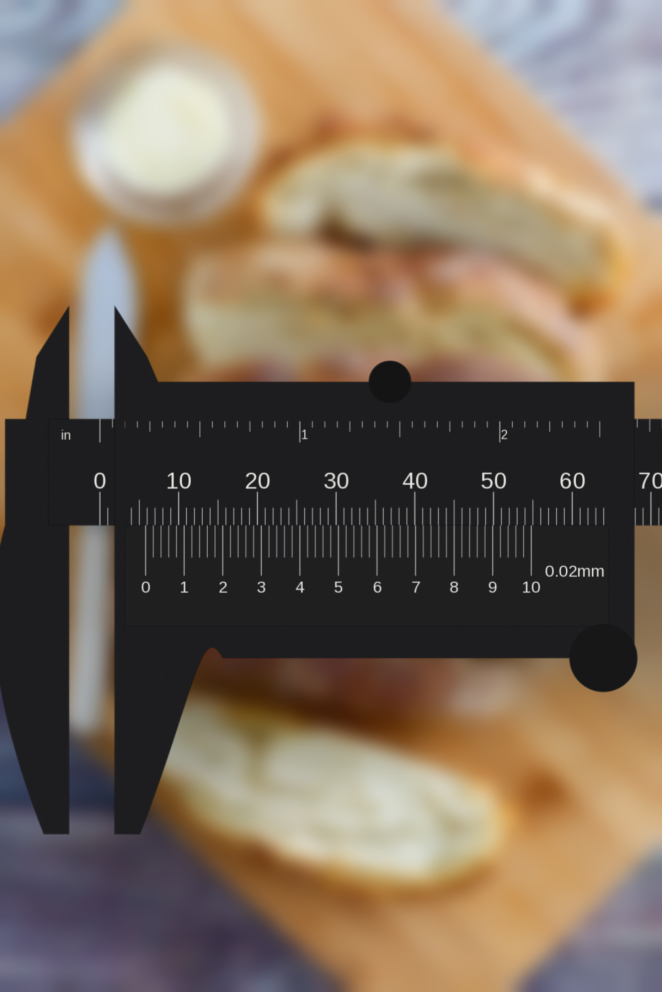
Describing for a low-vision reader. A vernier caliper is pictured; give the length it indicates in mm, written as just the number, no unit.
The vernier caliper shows 5.8
